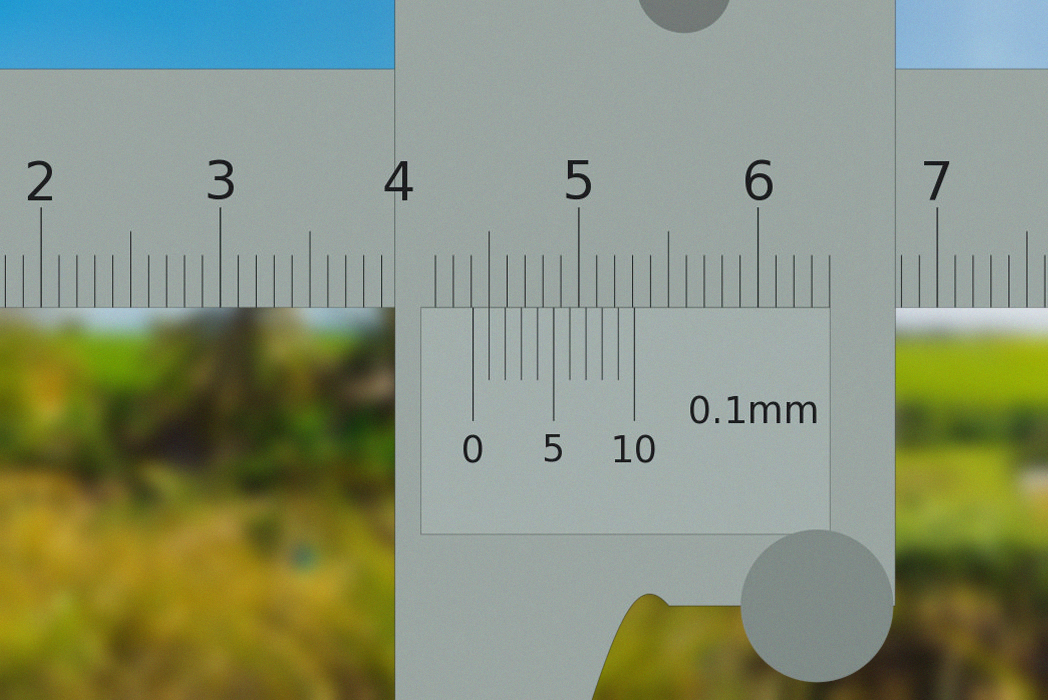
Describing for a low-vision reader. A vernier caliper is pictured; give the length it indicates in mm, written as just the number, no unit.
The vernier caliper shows 44.1
